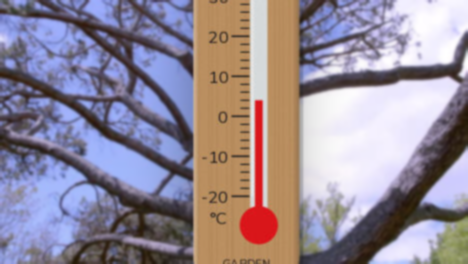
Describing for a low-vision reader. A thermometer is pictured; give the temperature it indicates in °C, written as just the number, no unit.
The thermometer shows 4
